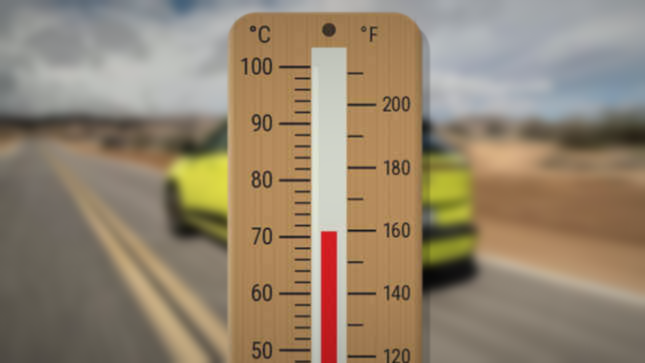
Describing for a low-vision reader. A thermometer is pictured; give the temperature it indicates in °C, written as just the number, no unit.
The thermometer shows 71
